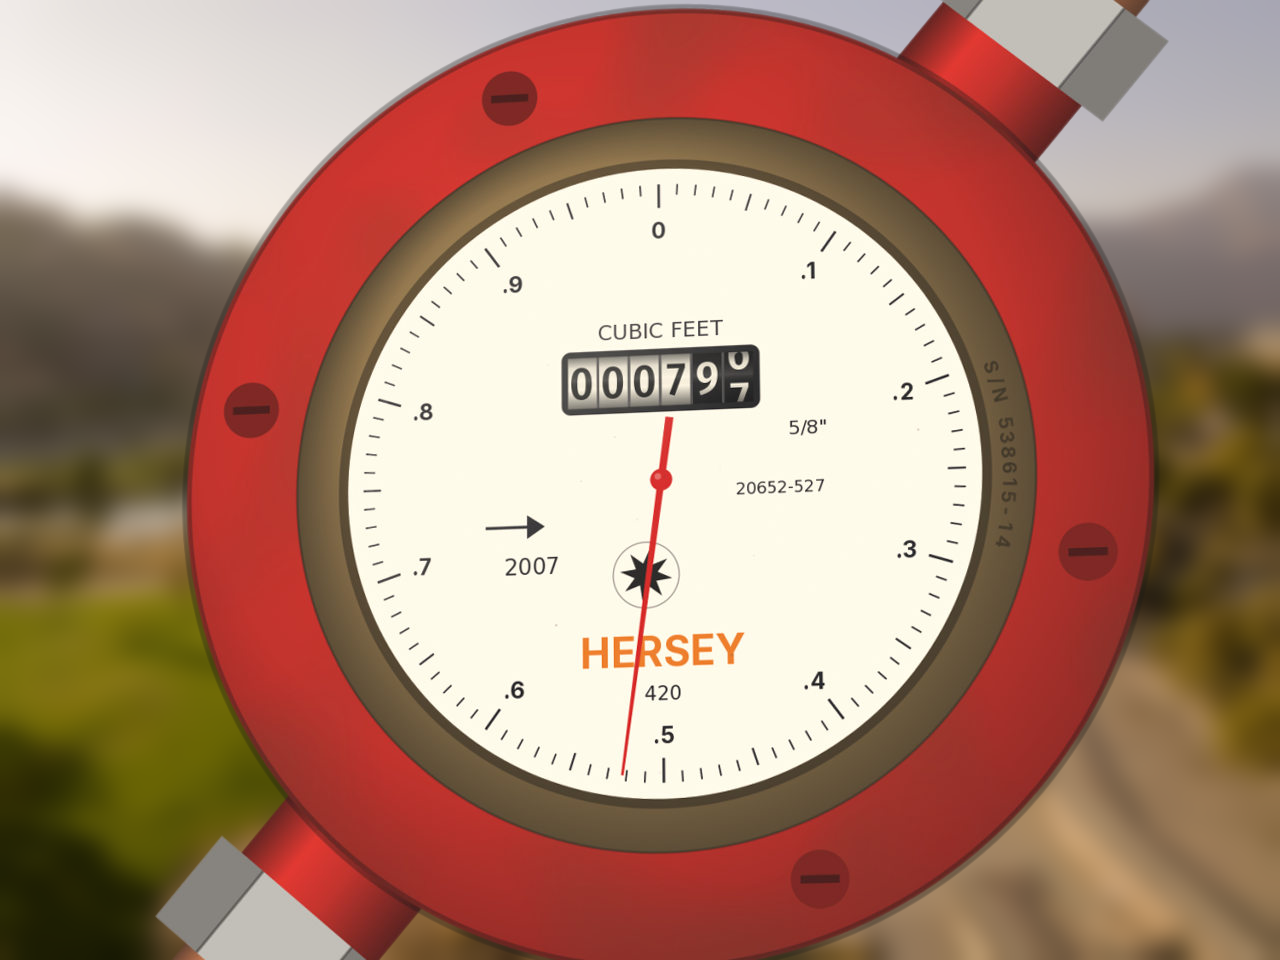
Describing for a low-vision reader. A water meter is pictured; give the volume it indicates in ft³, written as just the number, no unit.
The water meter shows 796.52
